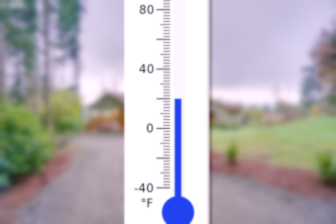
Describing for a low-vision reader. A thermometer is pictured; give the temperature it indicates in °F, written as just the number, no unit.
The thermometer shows 20
